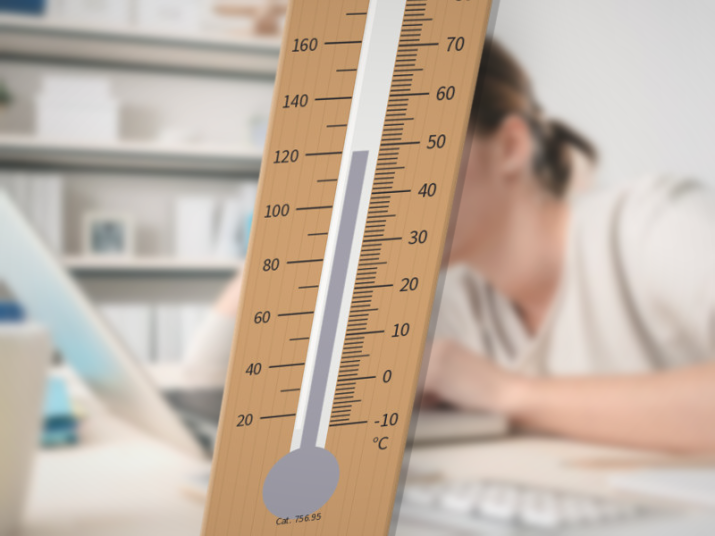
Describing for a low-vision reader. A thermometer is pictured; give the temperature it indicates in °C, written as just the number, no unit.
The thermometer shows 49
